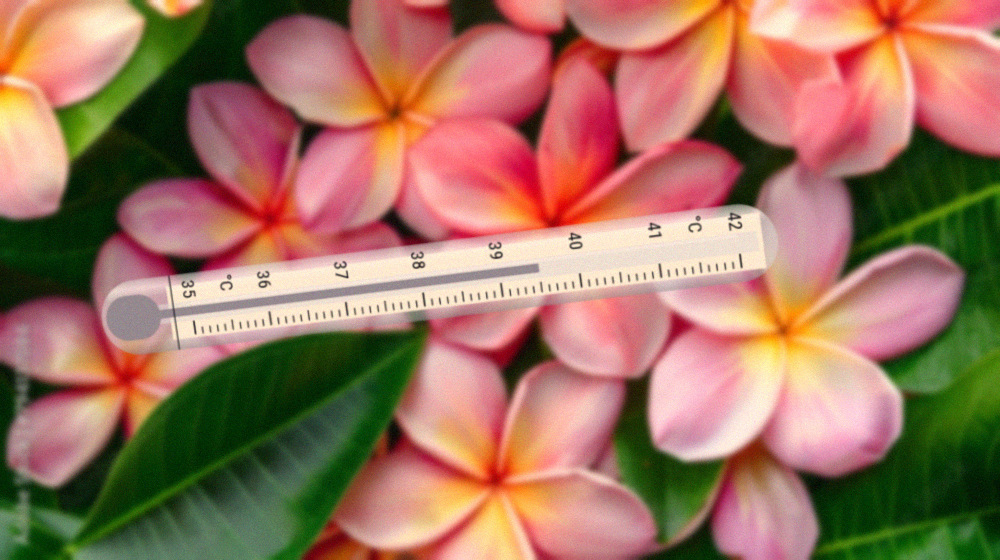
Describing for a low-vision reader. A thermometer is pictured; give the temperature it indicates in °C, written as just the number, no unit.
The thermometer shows 39.5
